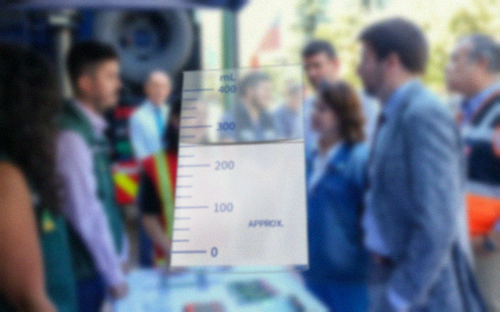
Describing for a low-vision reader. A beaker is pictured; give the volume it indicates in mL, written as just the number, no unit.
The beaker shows 250
